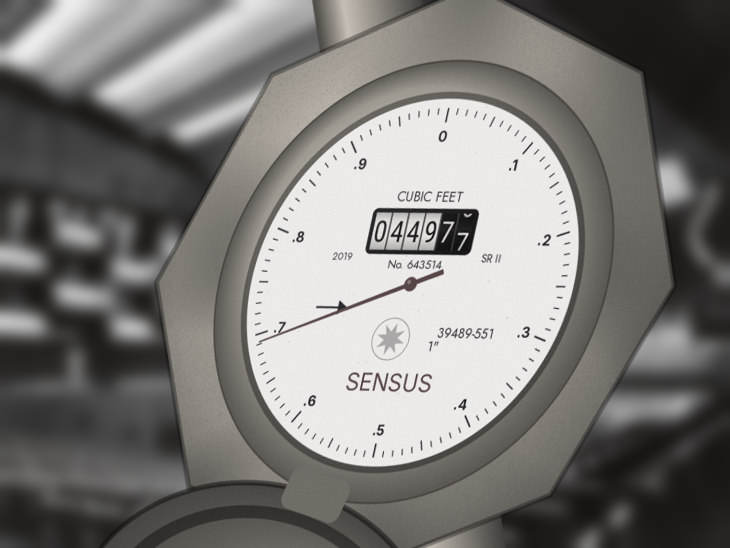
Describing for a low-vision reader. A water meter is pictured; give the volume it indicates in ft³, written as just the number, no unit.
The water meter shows 44976.69
